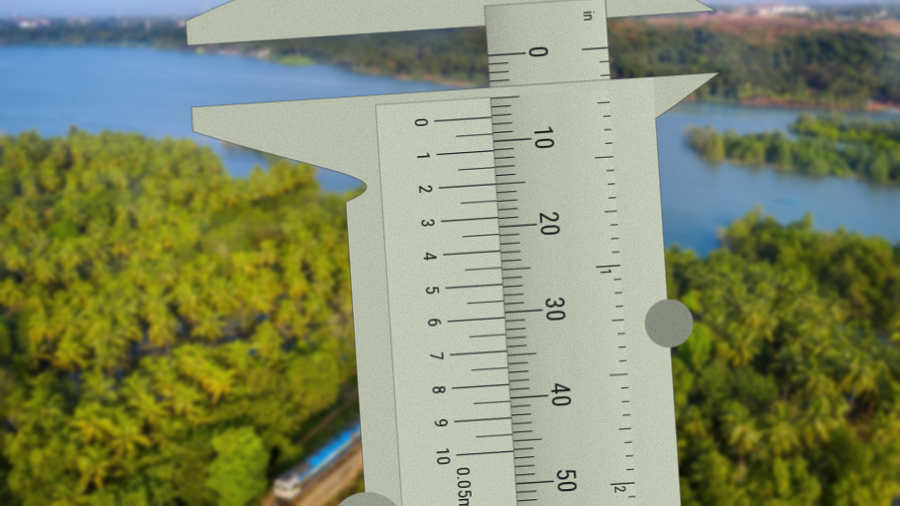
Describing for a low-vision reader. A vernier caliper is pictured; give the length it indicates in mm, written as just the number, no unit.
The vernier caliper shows 7.2
